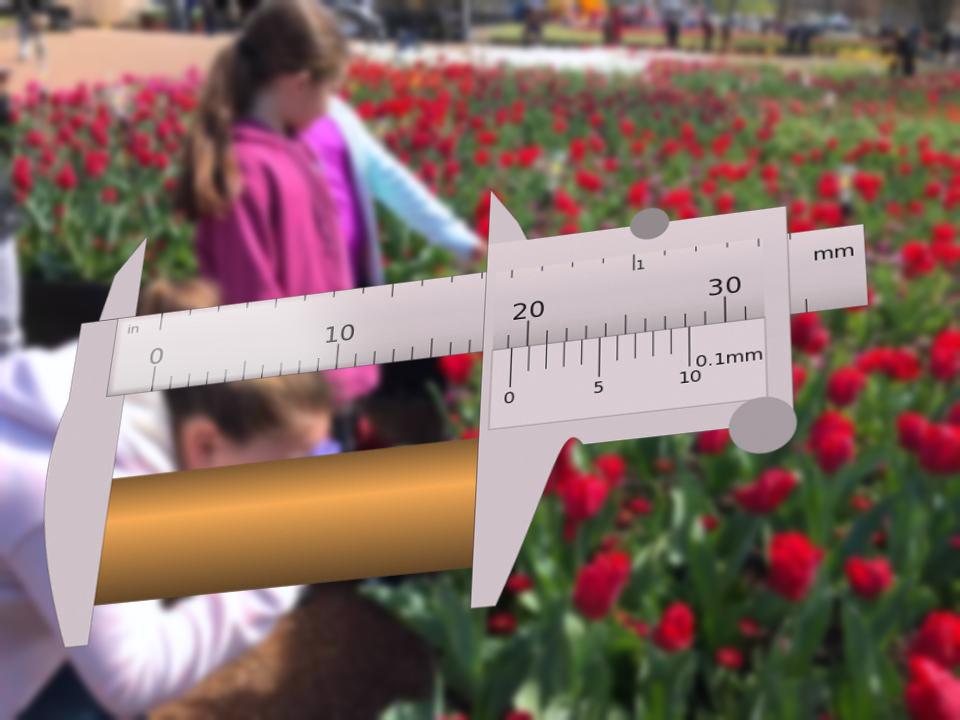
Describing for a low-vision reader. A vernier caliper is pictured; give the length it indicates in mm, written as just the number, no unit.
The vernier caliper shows 19.2
